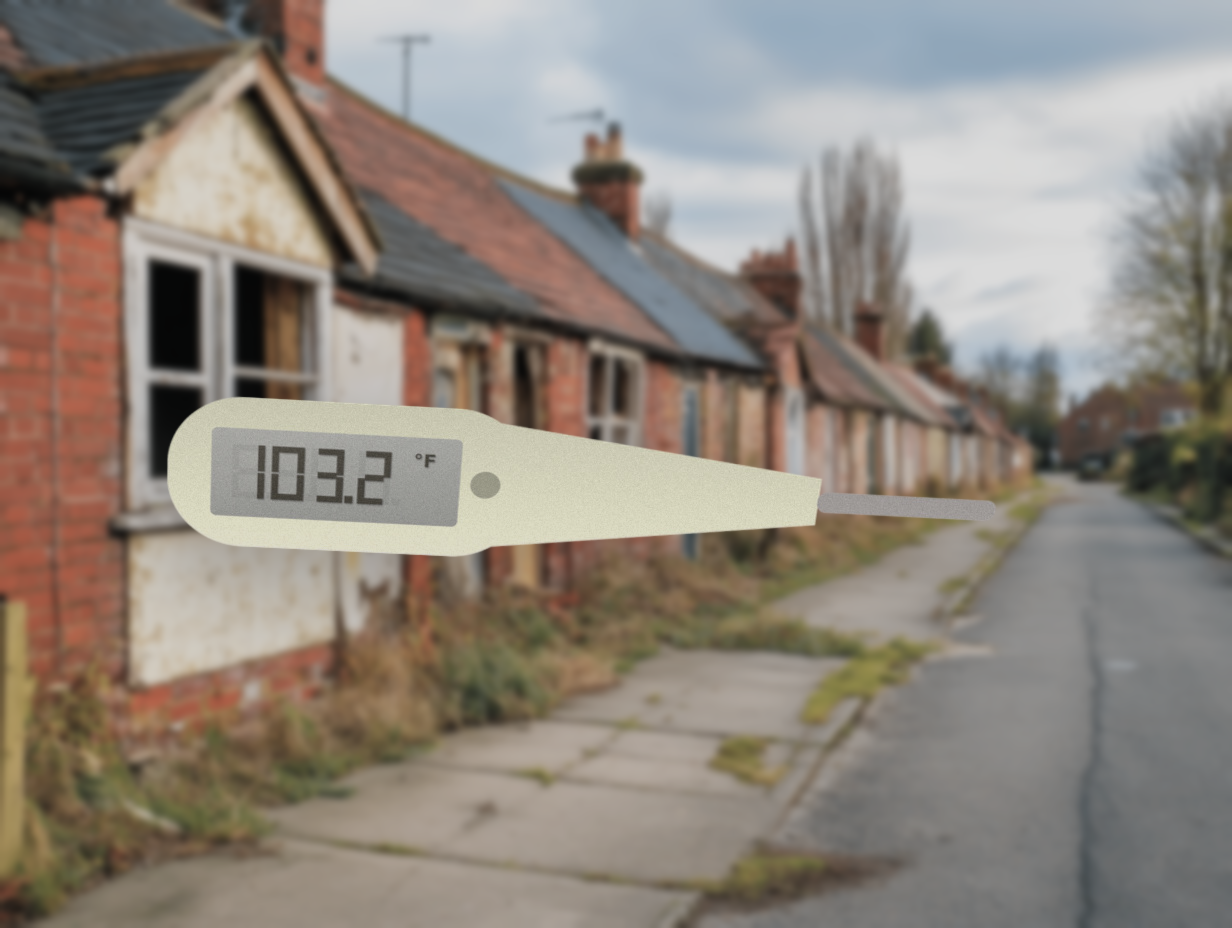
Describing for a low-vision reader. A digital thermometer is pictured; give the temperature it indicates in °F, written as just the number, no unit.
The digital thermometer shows 103.2
